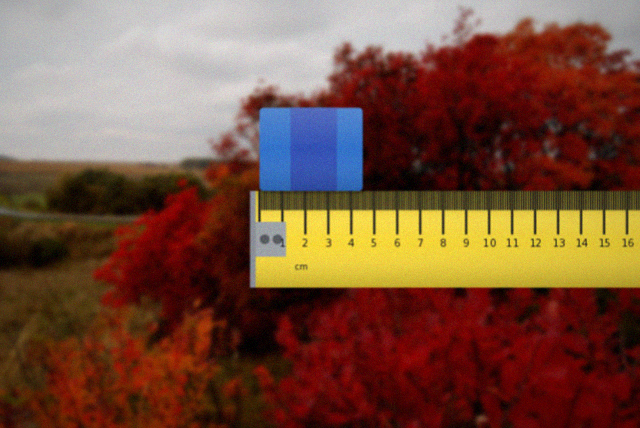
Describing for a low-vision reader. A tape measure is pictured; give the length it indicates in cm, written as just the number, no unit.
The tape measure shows 4.5
